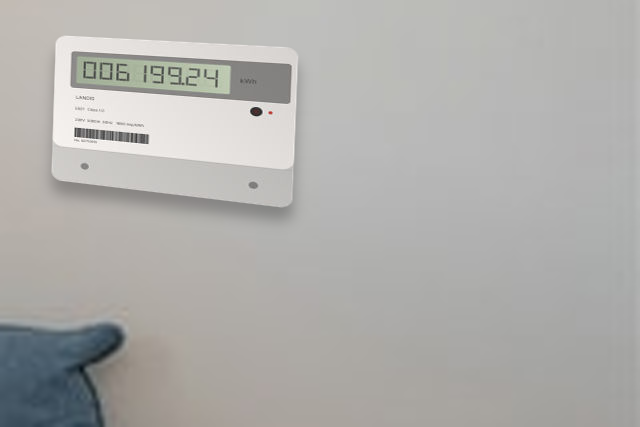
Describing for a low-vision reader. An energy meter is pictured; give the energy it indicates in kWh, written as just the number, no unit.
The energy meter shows 6199.24
